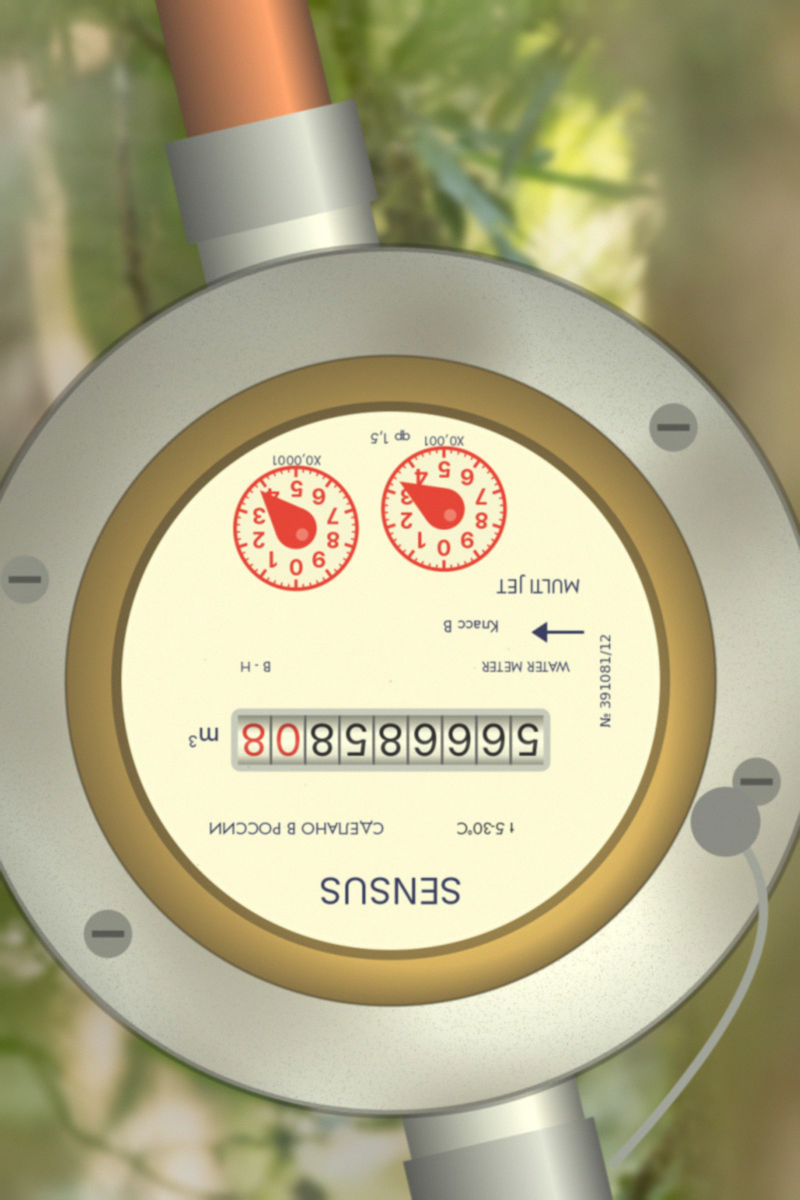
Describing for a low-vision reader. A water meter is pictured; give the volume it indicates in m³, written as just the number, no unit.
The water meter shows 5666858.0833
